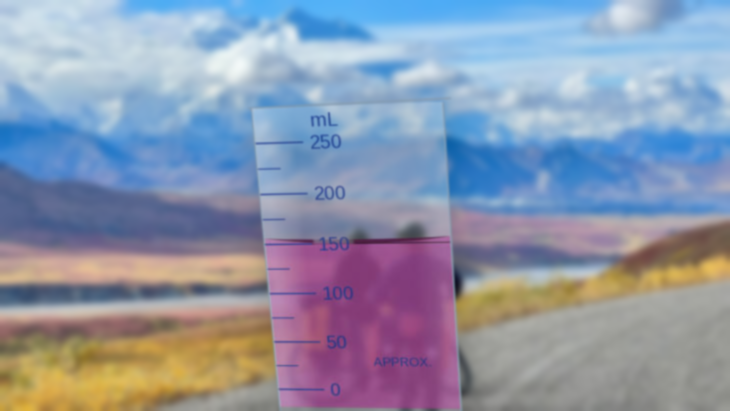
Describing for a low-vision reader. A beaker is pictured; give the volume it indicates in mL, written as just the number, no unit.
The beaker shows 150
